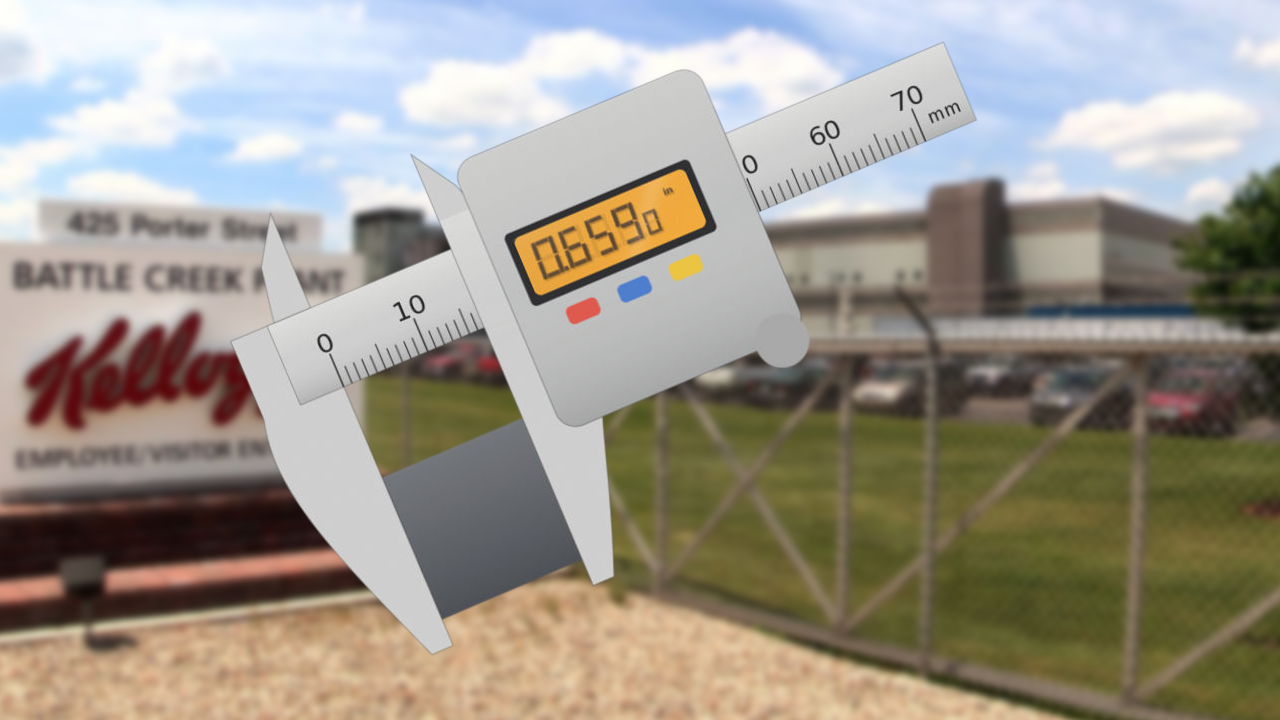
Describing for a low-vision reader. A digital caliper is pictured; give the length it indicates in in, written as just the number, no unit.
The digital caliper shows 0.6590
